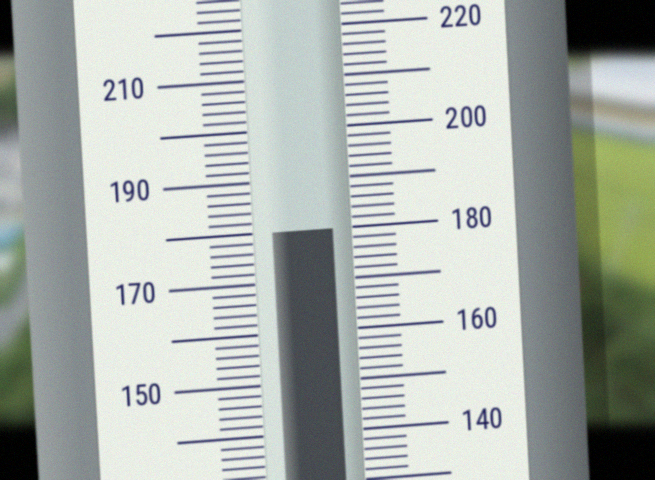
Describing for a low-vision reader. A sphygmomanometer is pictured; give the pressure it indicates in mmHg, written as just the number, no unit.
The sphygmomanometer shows 180
